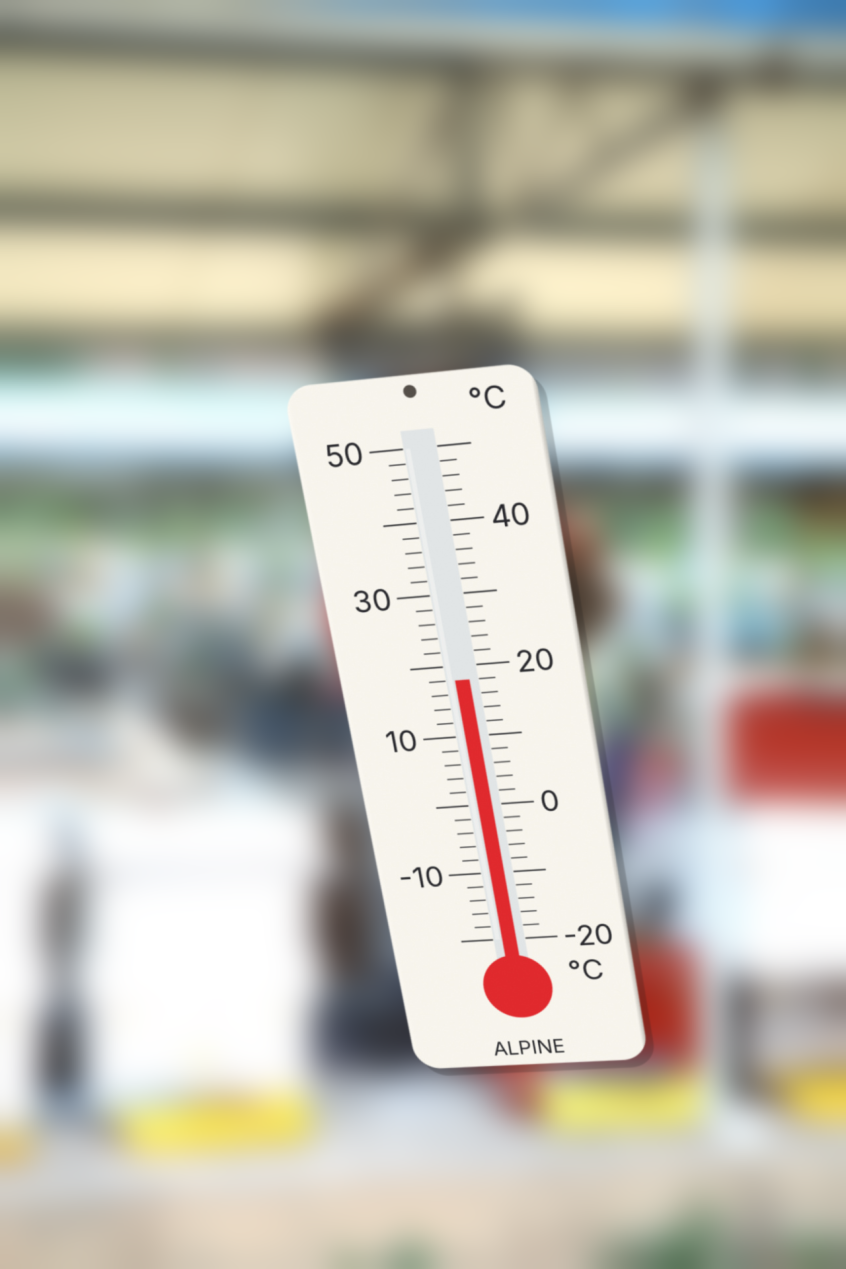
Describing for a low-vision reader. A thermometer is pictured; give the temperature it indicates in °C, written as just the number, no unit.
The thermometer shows 18
